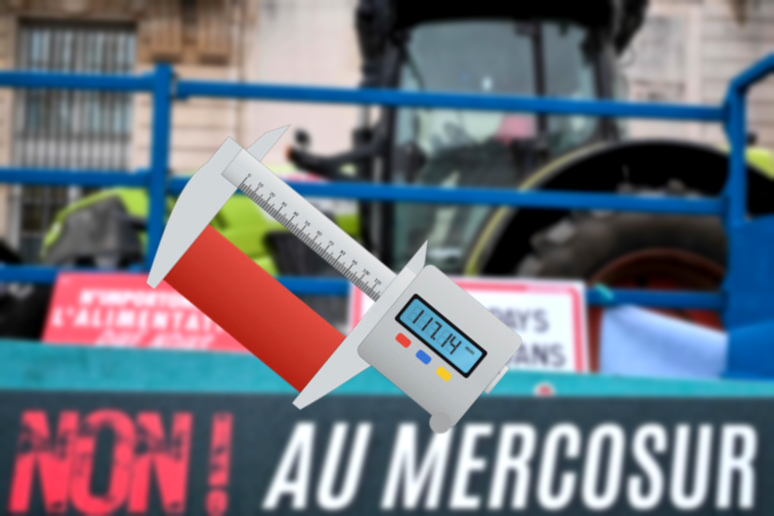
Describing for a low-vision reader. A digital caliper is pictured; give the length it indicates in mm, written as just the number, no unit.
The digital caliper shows 117.14
